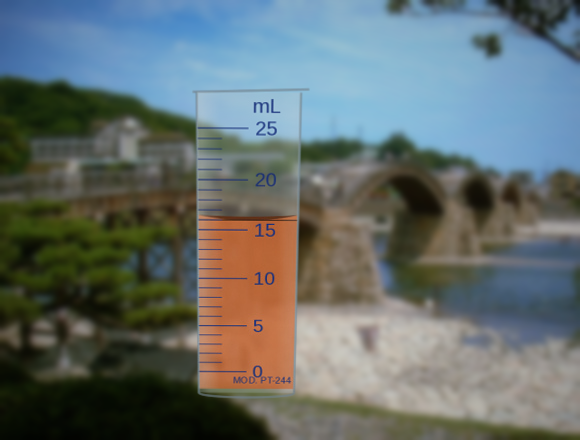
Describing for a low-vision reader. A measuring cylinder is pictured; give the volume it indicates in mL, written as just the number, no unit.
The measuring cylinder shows 16
